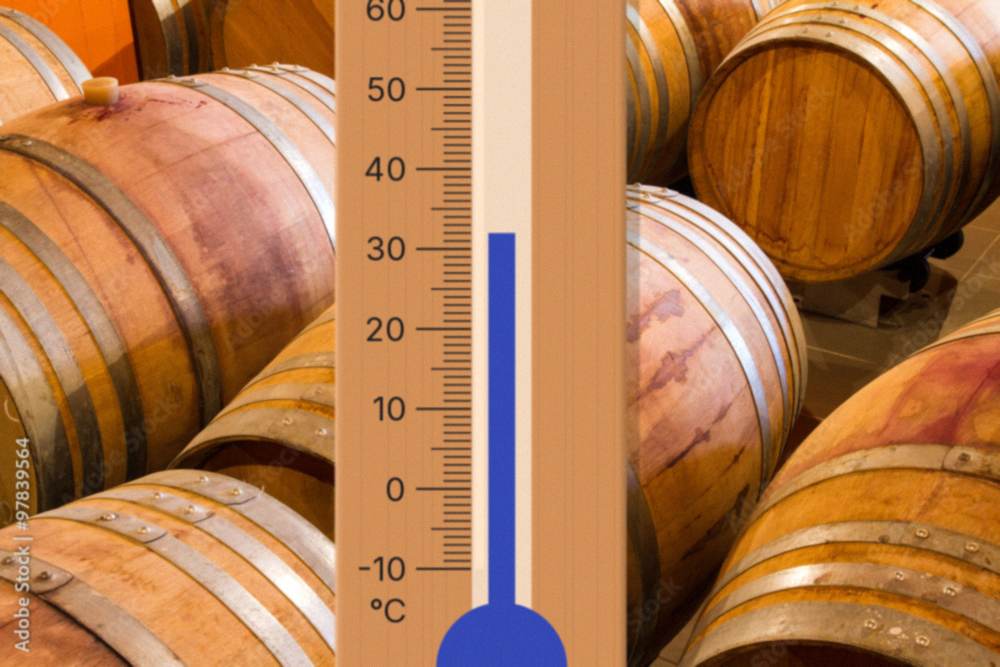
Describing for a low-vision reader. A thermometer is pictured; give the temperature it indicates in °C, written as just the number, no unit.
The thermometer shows 32
